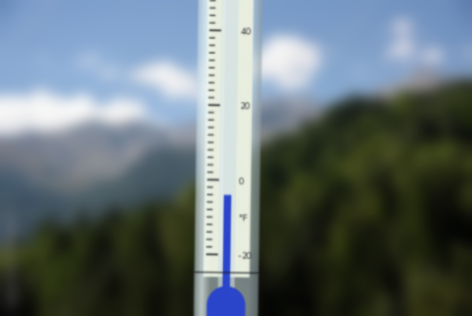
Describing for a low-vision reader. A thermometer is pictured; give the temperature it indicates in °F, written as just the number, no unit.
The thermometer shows -4
